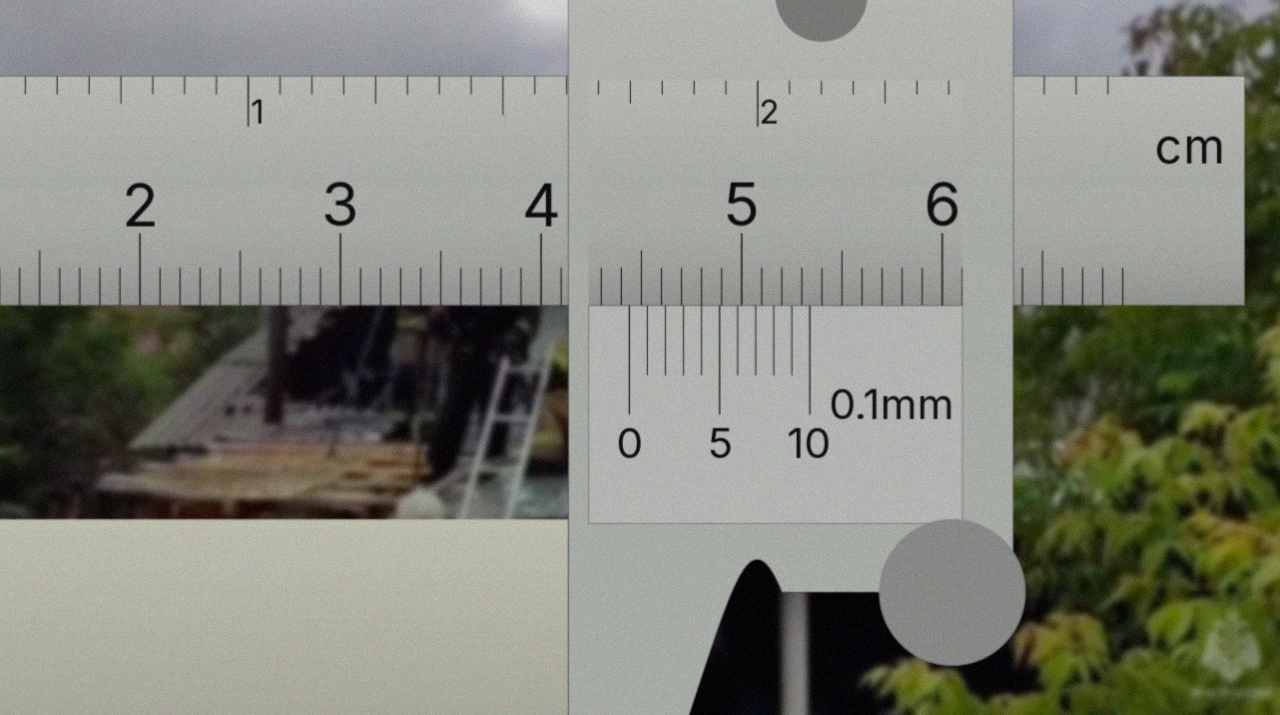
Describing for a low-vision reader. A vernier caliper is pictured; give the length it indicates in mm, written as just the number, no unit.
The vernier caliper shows 44.4
